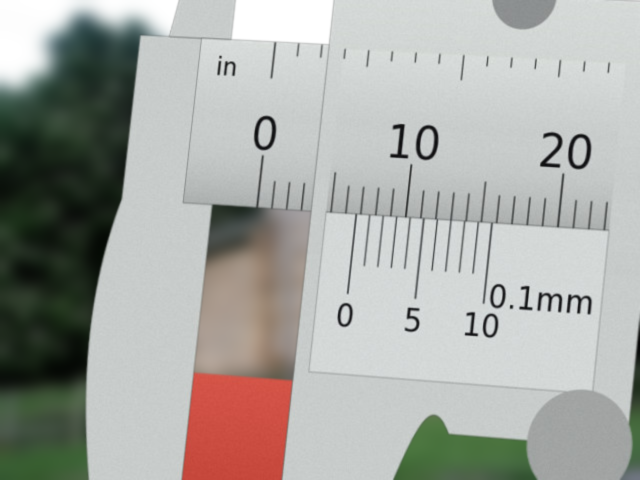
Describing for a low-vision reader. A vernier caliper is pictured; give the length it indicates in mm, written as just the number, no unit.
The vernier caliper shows 6.7
